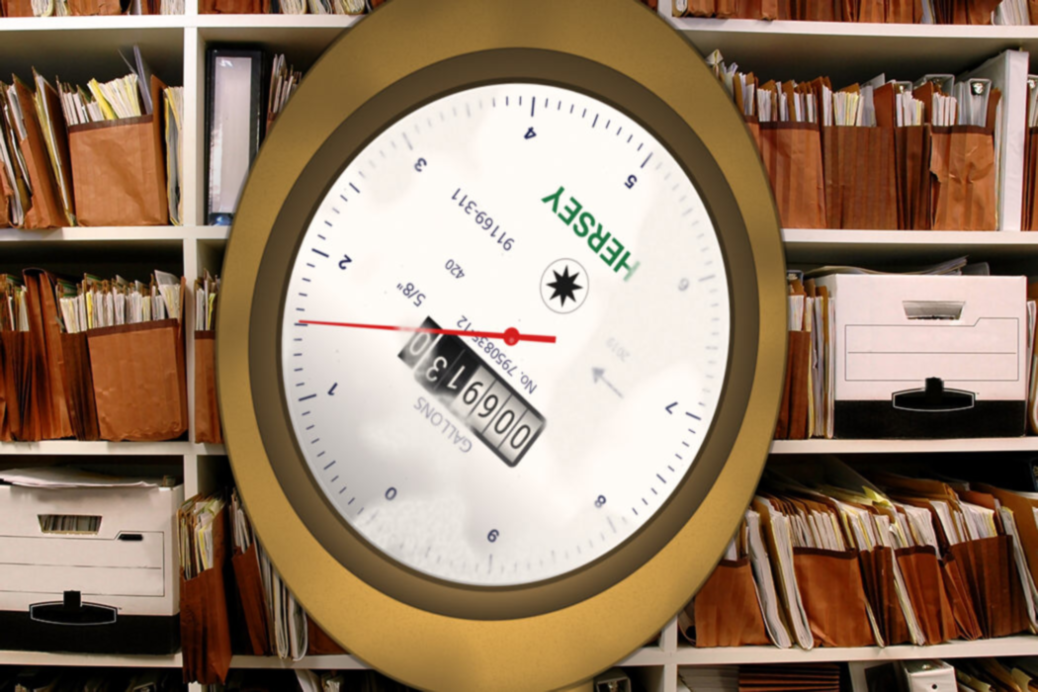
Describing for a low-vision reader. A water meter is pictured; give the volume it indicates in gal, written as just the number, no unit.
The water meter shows 69131.5
